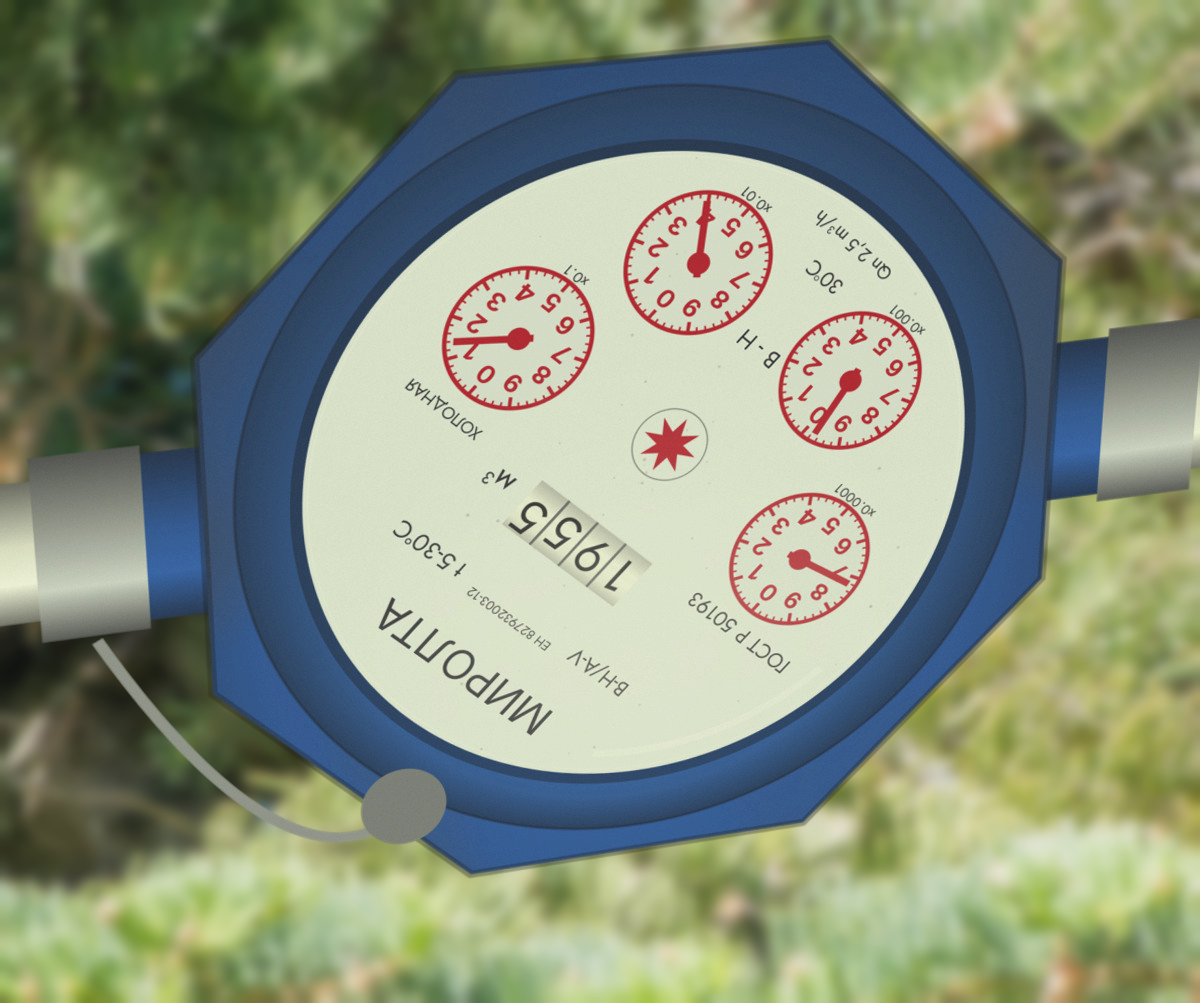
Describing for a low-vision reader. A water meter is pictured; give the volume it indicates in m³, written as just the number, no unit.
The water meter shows 1955.1397
